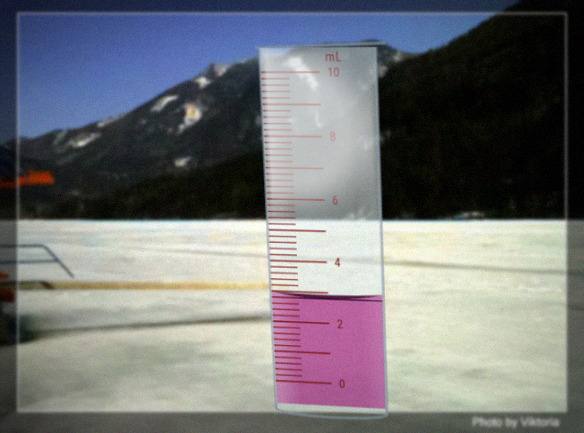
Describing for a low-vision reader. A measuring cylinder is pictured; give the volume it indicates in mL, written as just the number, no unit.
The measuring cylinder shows 2.8
